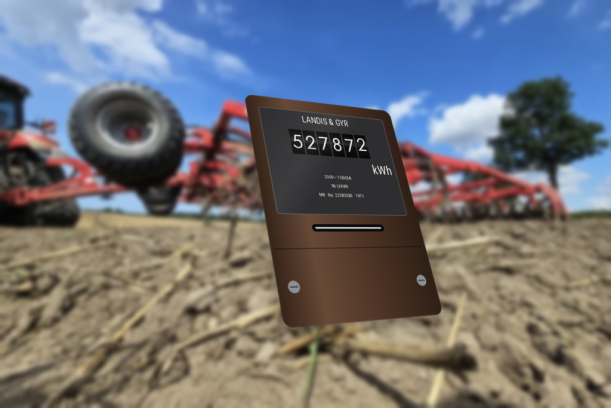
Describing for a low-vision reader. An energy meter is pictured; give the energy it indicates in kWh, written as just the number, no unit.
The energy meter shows 527872
